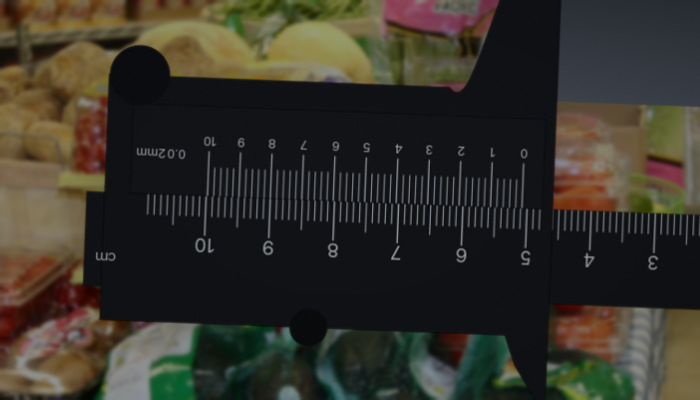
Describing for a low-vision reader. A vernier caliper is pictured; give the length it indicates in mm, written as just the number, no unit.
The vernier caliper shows 50.8
